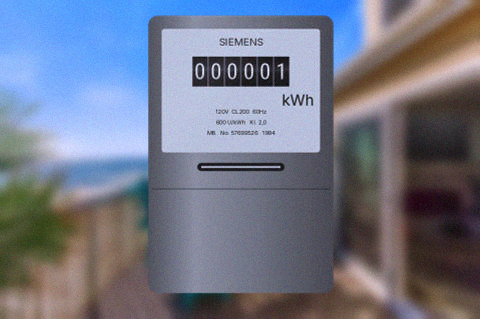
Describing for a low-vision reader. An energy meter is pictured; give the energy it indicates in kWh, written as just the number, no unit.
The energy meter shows 1
